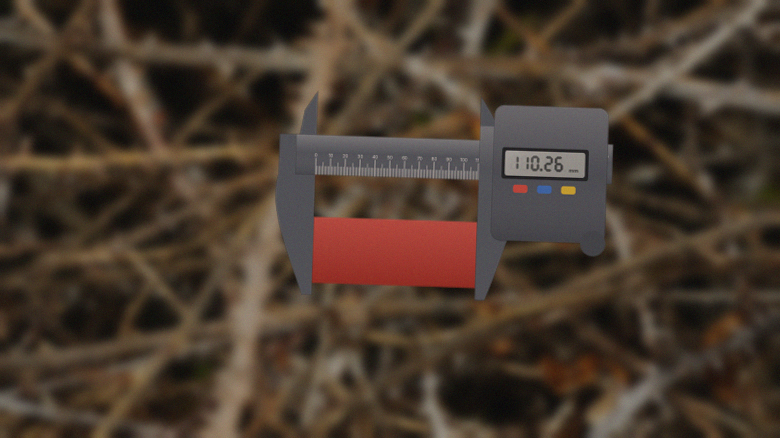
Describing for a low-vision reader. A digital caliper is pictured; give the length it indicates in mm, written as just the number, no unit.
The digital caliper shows 110.26
